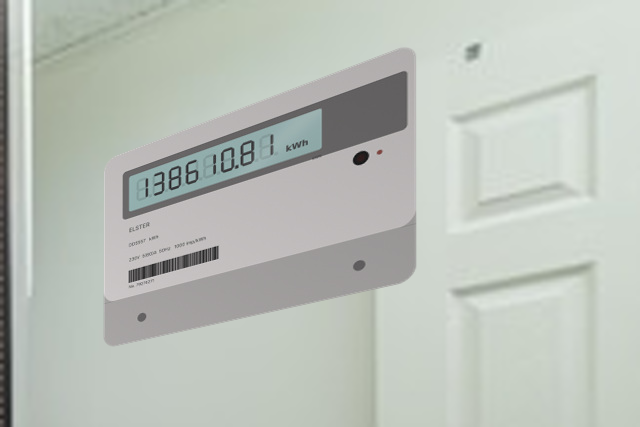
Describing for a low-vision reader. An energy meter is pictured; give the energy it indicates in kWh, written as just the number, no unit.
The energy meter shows 138610.81
